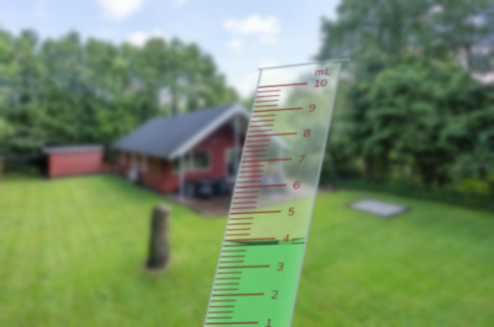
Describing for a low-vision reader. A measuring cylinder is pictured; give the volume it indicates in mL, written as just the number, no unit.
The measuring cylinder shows 3.8
